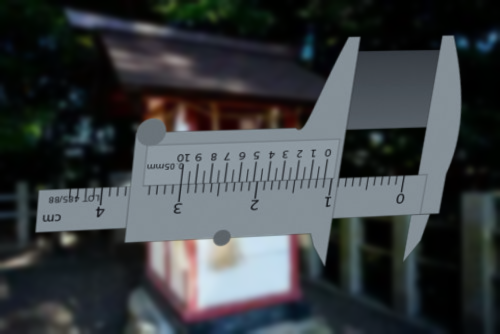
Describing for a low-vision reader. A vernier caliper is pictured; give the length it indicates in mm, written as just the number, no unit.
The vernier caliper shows 11.0
